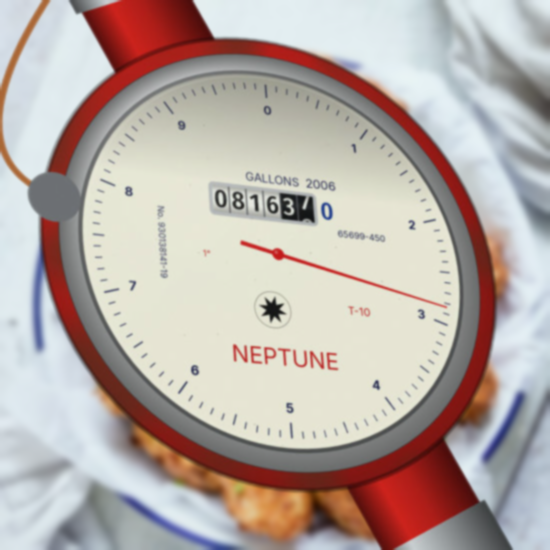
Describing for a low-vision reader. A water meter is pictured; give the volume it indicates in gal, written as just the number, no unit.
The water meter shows 816372.8
